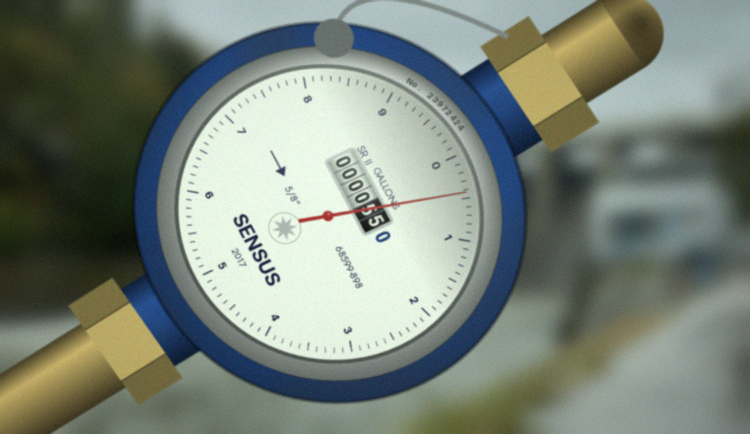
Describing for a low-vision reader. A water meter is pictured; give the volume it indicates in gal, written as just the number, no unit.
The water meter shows 550.4
